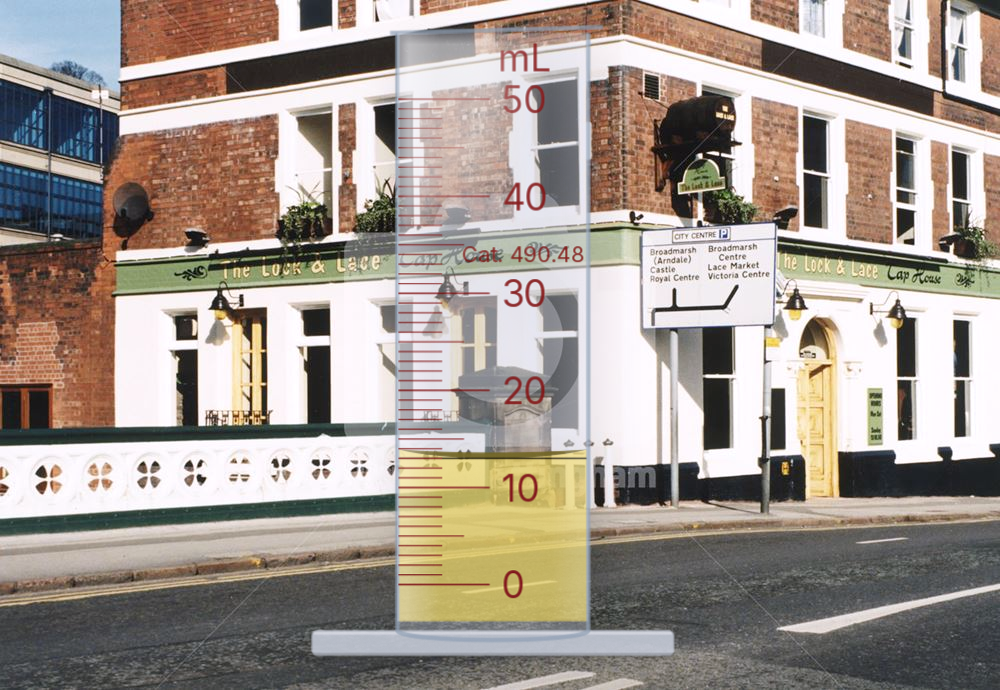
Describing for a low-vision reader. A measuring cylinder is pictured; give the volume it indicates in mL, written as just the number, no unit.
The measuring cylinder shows 13
